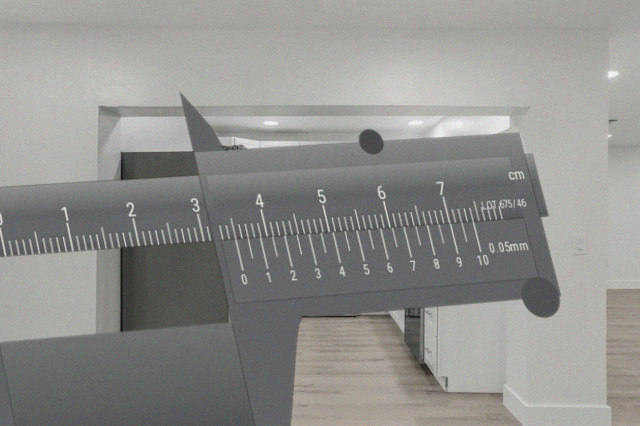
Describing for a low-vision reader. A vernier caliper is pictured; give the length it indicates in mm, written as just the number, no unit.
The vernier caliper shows 35.0
